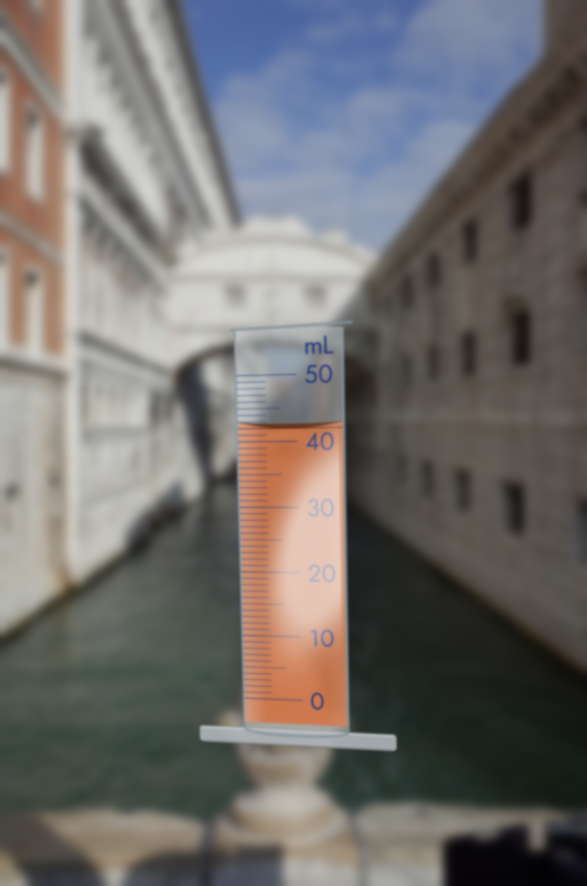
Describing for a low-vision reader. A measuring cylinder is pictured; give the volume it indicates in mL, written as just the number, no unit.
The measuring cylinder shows 42
